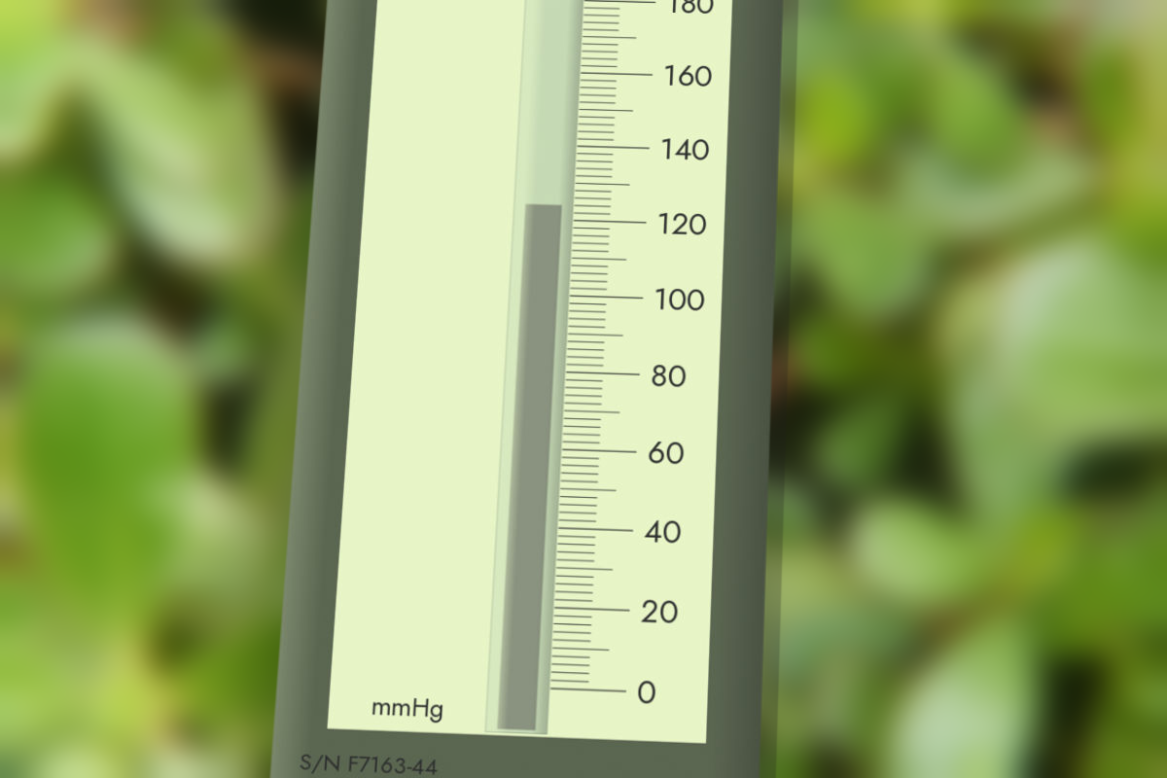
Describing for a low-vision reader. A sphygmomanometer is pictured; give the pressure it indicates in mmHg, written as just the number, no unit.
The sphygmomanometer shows 124
